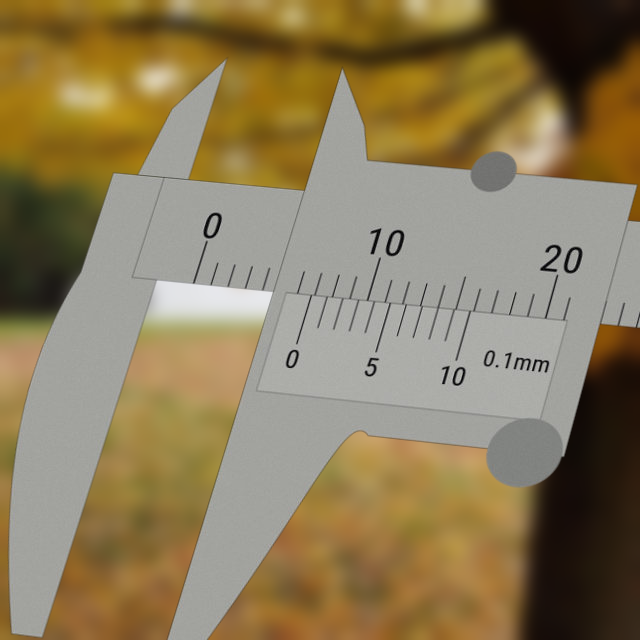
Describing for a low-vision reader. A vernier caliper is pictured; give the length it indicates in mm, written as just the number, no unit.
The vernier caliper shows 6.8
